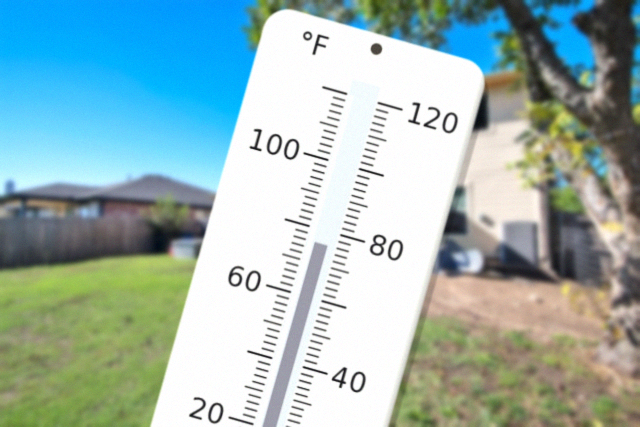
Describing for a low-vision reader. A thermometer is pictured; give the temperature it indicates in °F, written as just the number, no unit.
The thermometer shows 76
